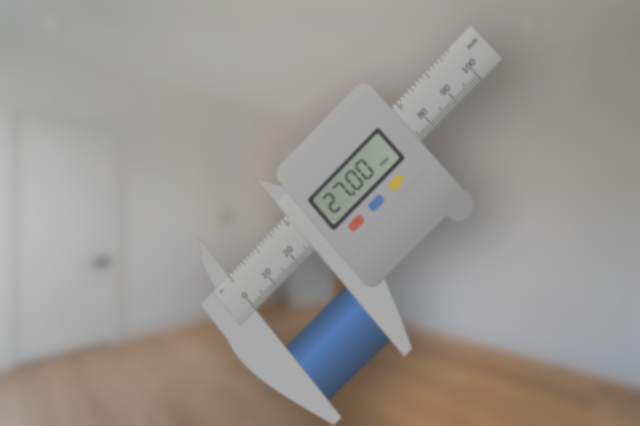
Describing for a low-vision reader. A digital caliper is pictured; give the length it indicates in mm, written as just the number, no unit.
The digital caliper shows 27.00
